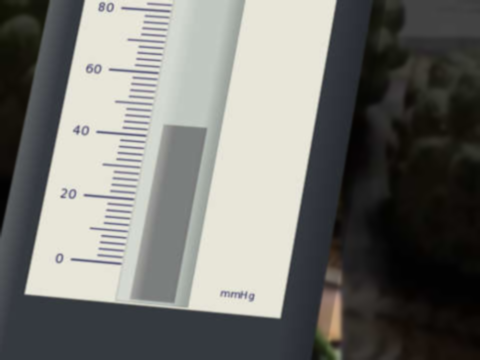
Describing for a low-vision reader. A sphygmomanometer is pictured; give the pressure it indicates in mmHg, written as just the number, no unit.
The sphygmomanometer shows 44
